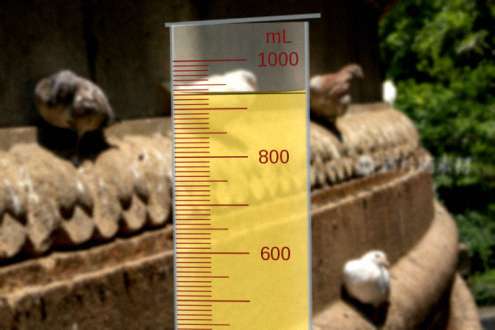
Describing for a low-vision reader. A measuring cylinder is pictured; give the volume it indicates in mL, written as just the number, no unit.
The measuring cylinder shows 930
